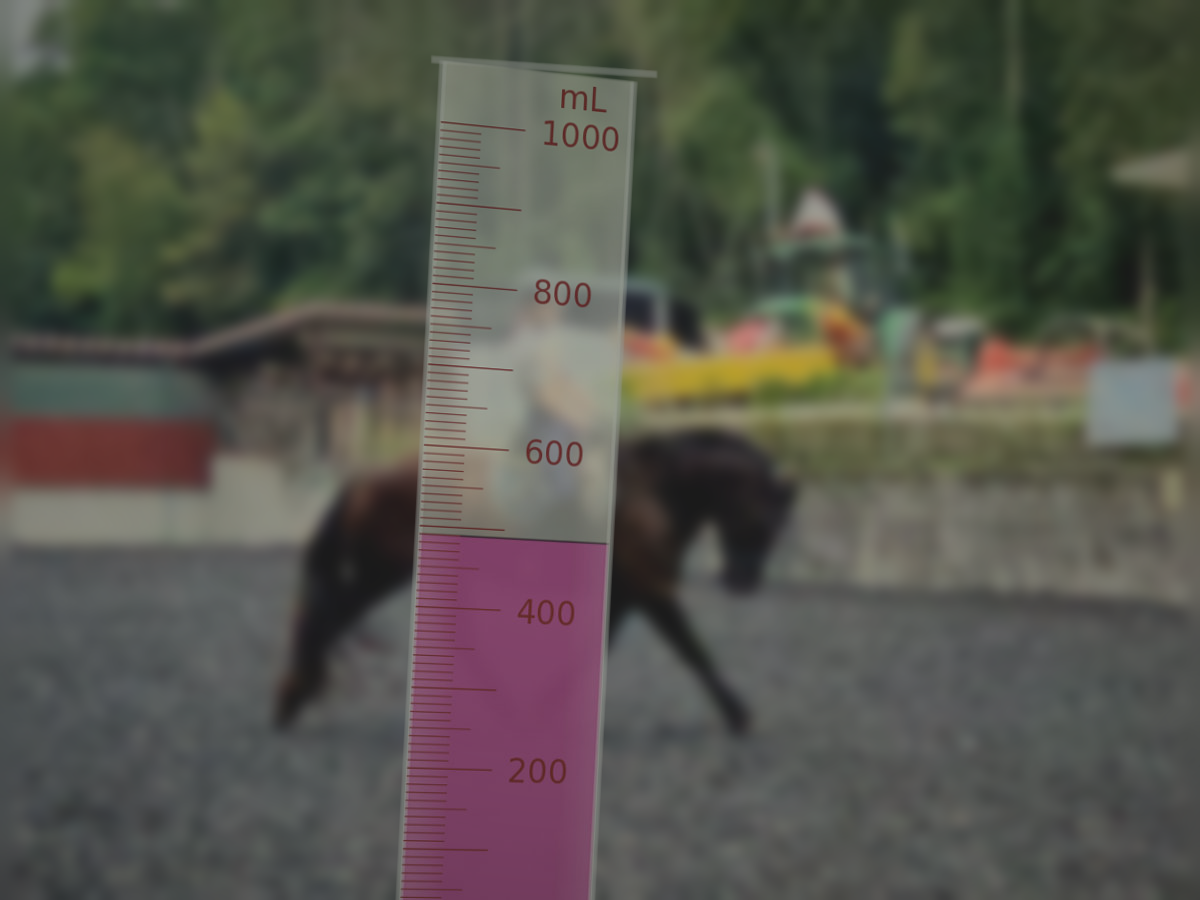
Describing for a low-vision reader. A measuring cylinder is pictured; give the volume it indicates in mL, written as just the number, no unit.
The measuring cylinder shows 490
